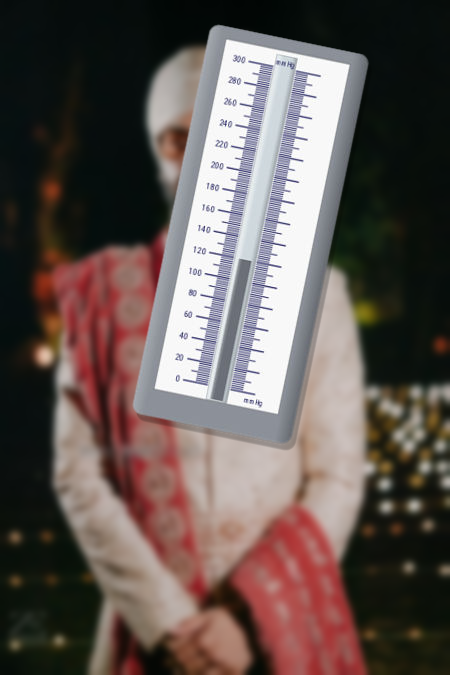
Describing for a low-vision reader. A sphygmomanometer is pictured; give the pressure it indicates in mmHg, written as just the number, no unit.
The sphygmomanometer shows 120
